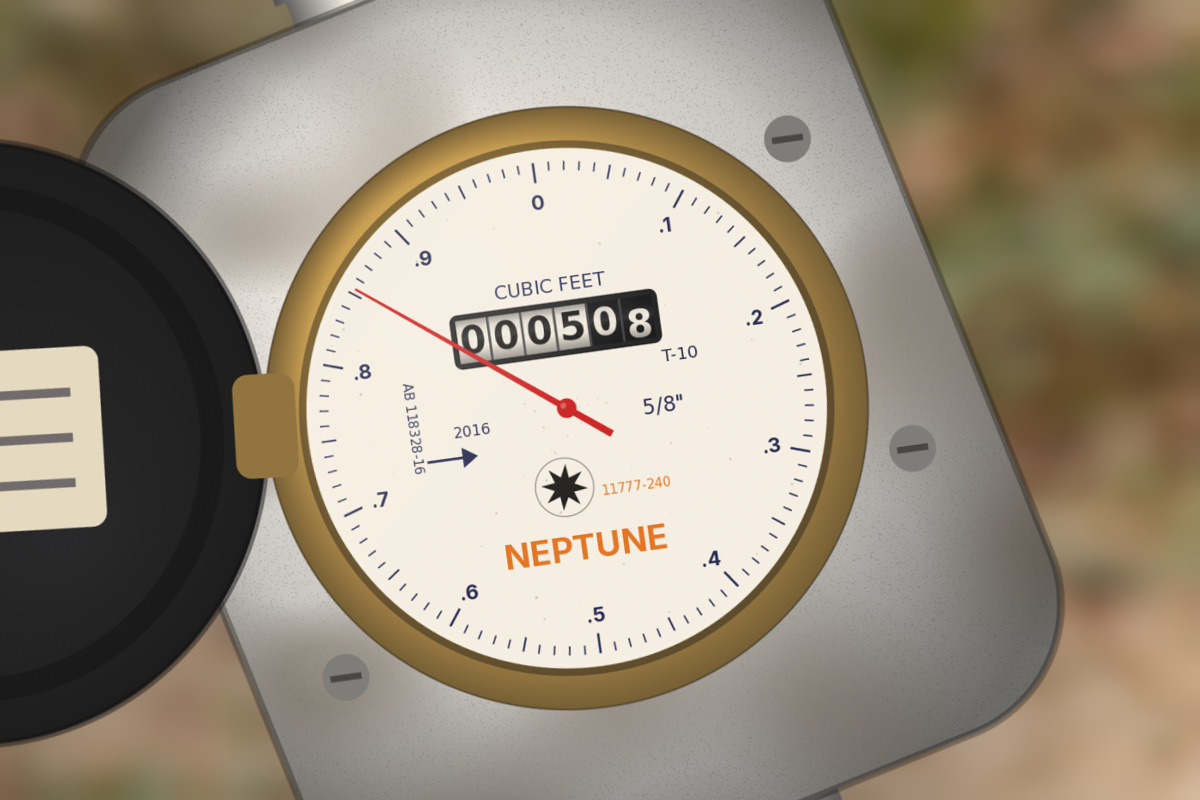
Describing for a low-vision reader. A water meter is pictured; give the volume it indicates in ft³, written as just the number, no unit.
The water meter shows 507.85
